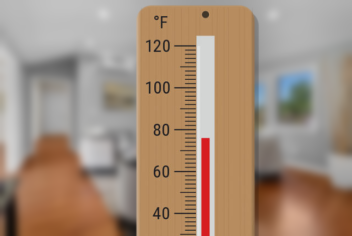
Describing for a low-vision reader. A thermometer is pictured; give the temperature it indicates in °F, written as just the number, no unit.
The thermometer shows 76
